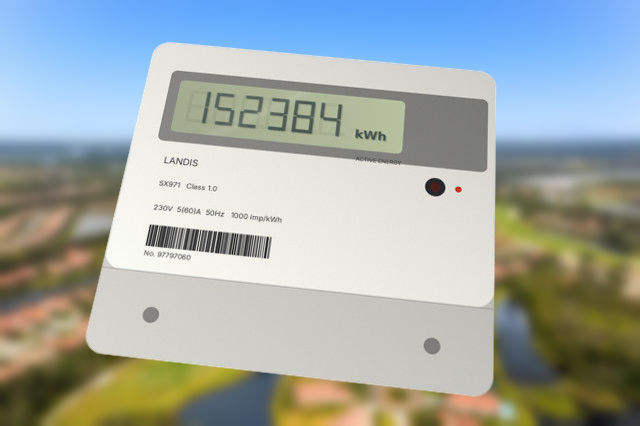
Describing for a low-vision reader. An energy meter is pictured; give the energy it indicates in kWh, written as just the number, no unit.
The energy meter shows 152384
